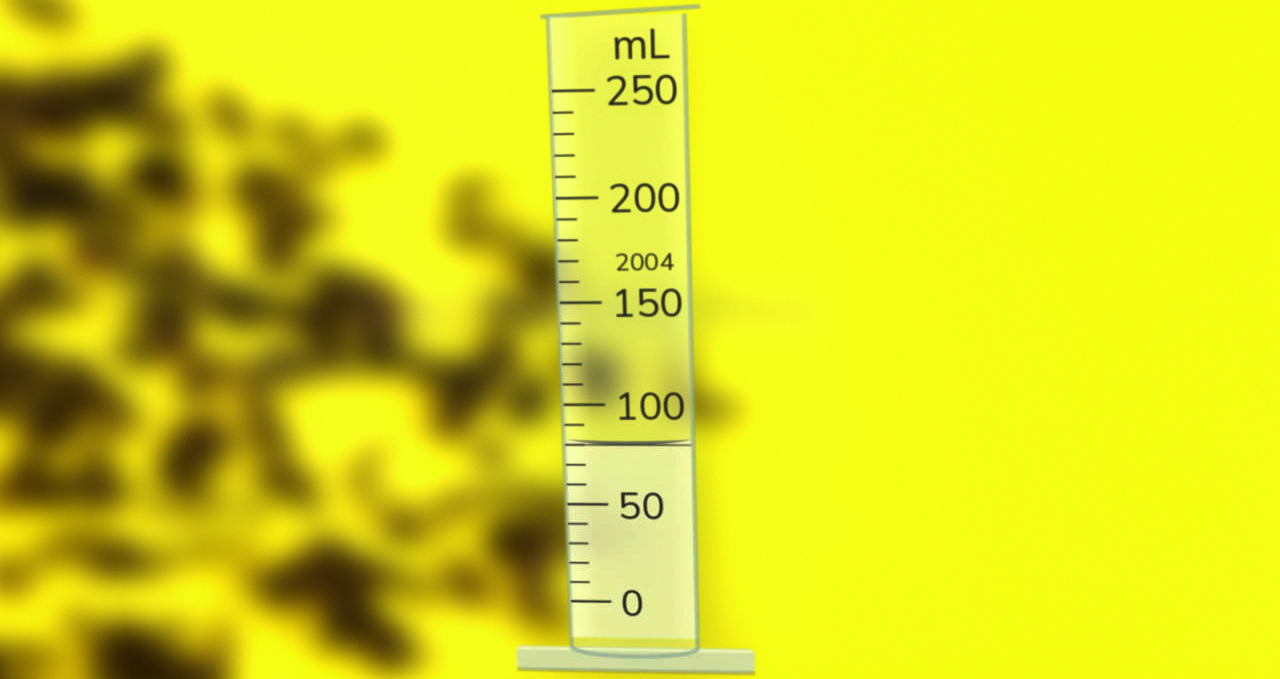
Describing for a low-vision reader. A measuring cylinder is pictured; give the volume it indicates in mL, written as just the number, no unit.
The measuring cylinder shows 80
